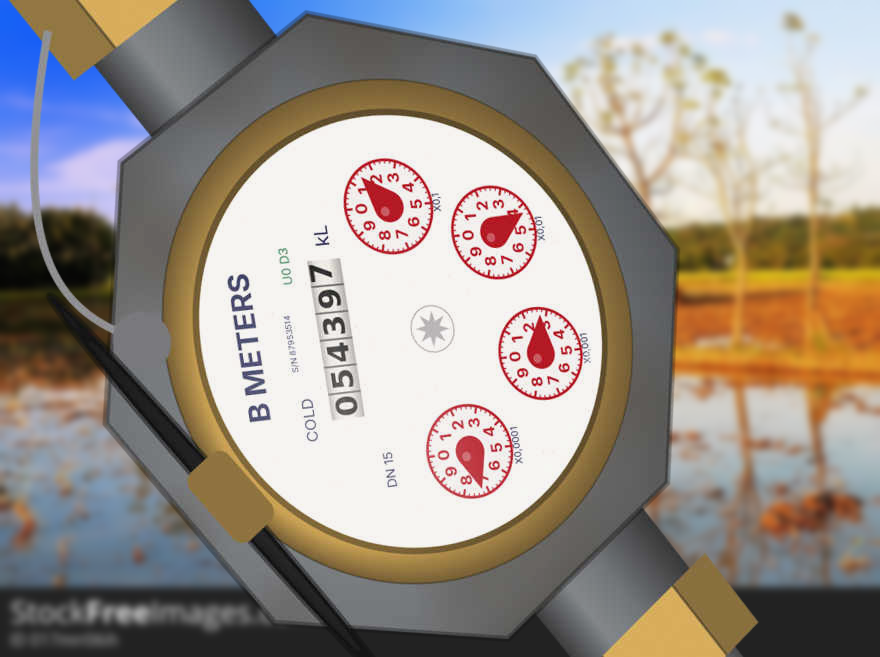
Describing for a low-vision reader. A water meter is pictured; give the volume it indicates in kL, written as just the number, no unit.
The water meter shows 54397.1427
